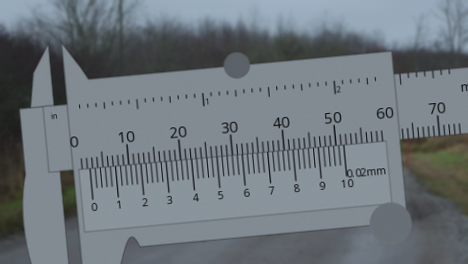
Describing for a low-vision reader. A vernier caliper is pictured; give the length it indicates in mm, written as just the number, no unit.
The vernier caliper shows 2.5
